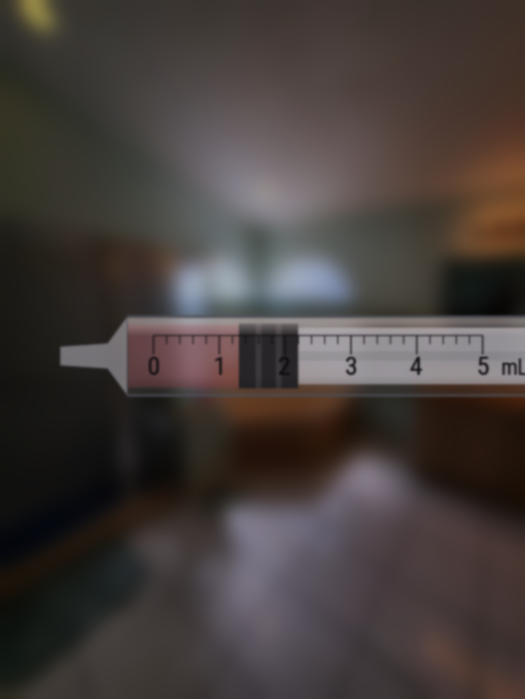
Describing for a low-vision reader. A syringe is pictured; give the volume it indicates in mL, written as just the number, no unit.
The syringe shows 1.3
